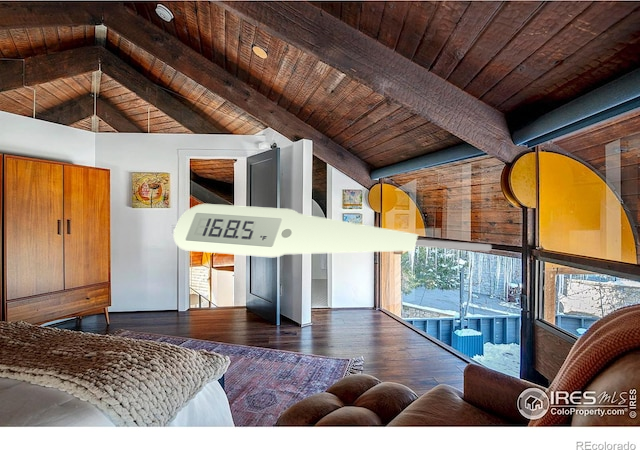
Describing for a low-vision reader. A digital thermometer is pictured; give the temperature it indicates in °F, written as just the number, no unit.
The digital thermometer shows 168.5
